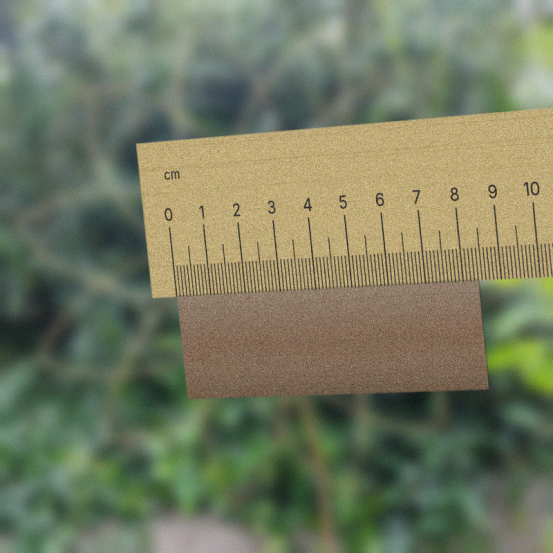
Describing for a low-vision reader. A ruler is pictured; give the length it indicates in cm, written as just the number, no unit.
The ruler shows 8.4
